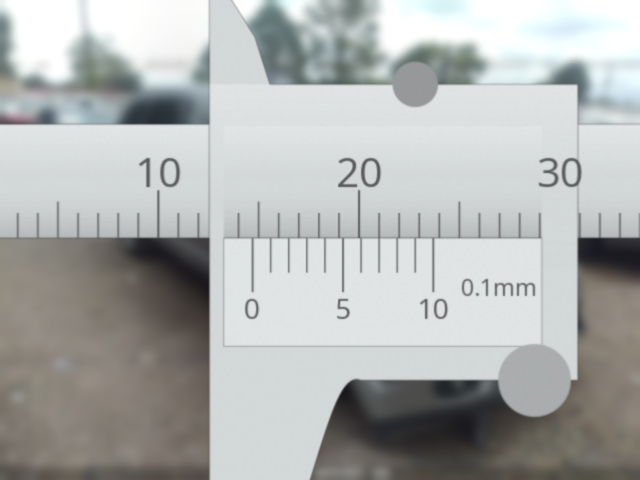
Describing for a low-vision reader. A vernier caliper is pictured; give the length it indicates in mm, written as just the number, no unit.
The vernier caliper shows 14.7
